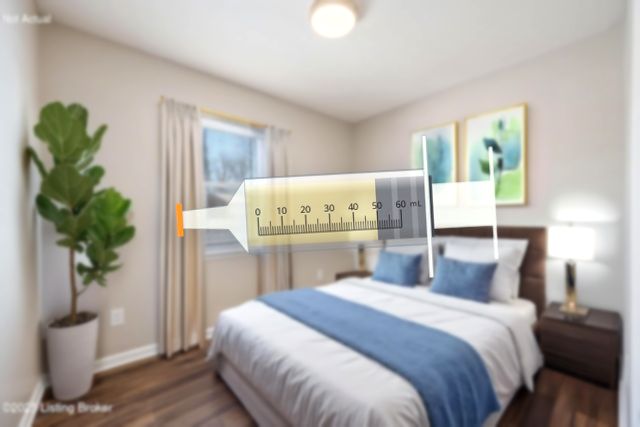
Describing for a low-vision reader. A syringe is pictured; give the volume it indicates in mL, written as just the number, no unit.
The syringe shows 50
